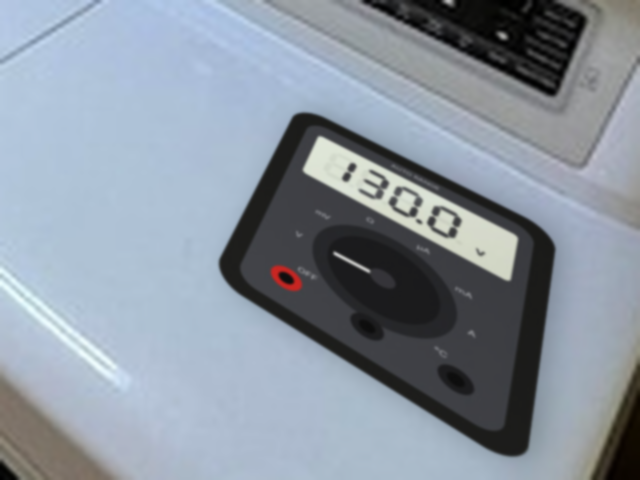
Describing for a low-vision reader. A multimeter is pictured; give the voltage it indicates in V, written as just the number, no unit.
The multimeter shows 130.0
